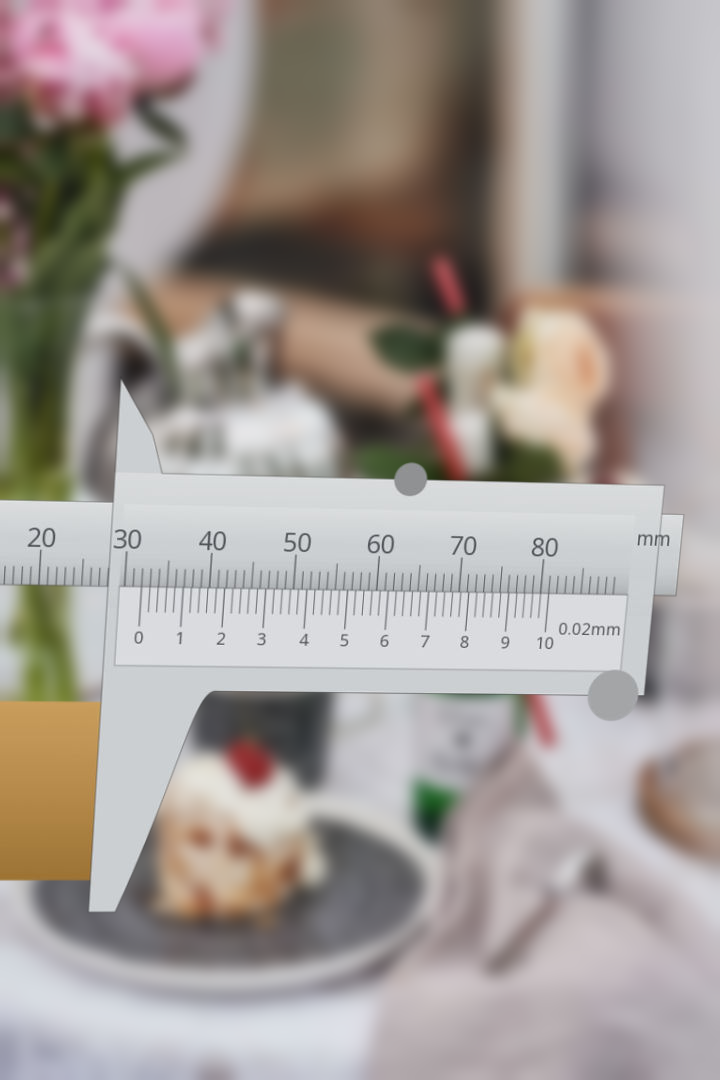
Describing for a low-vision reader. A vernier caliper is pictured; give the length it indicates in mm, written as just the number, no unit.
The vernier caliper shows 32.0
